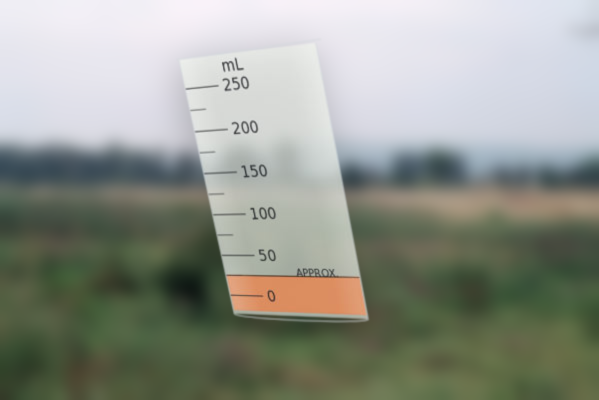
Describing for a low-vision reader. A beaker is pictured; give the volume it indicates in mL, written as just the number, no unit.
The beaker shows 25
